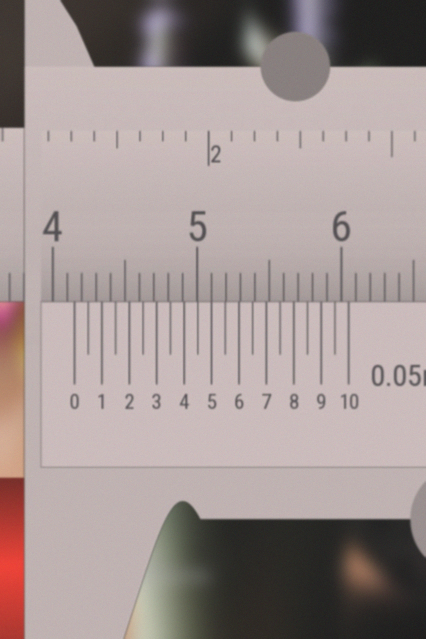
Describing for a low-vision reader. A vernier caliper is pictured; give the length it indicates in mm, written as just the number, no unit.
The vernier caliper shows 41.5
